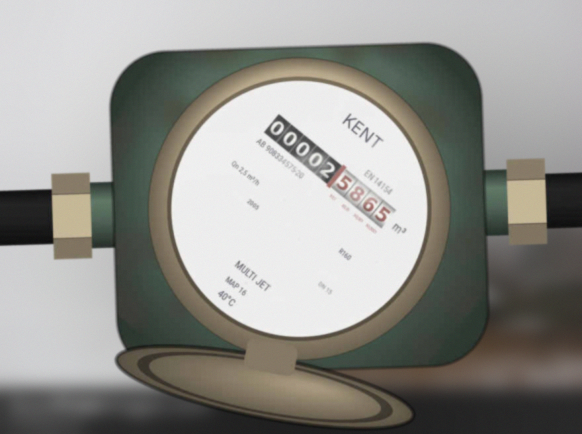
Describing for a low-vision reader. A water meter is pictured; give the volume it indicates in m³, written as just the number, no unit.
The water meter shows 2.5865
